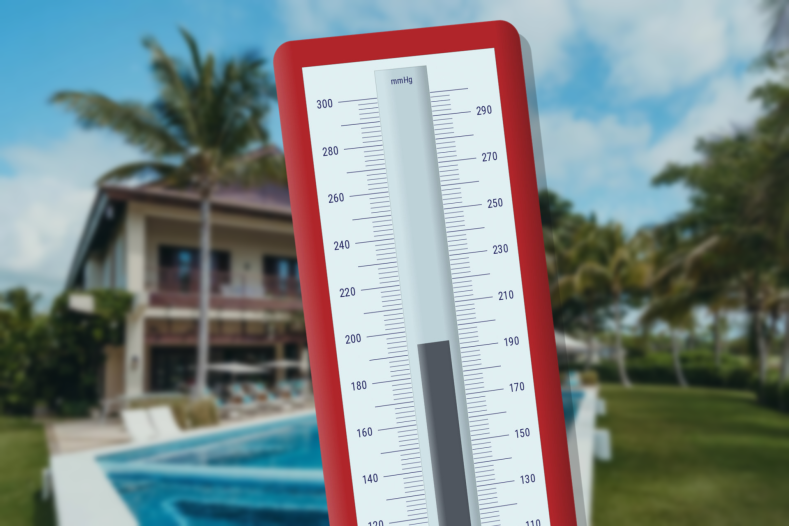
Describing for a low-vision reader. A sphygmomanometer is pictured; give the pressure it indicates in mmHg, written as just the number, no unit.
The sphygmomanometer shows 194
